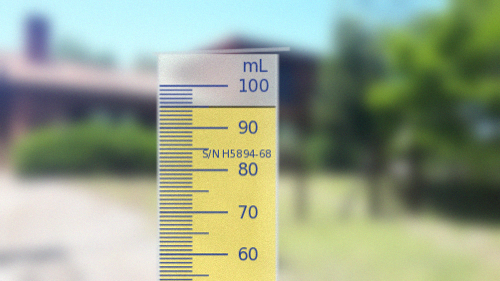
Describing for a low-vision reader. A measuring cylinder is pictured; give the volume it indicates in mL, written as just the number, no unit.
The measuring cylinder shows 95
